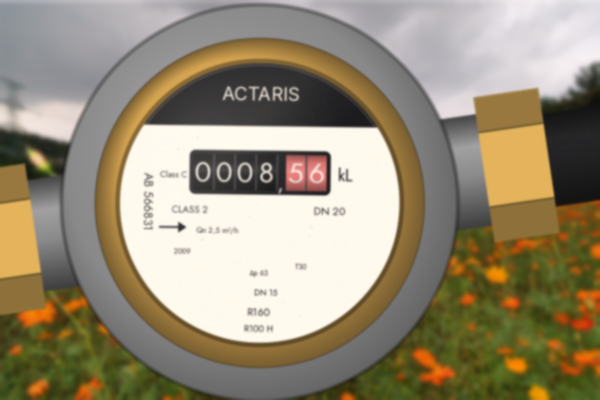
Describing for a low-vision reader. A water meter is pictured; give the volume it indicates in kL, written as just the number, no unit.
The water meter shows 8.56
